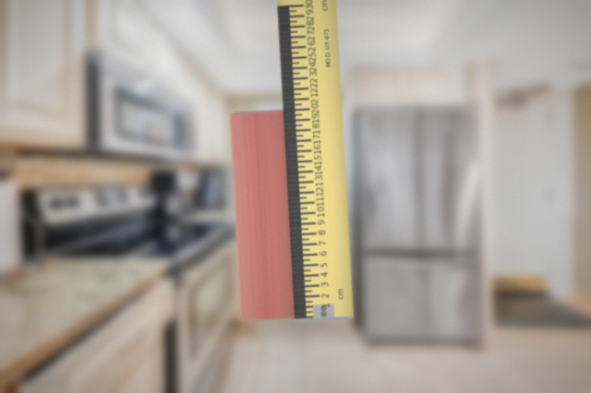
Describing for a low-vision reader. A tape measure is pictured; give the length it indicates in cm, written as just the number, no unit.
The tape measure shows 20
